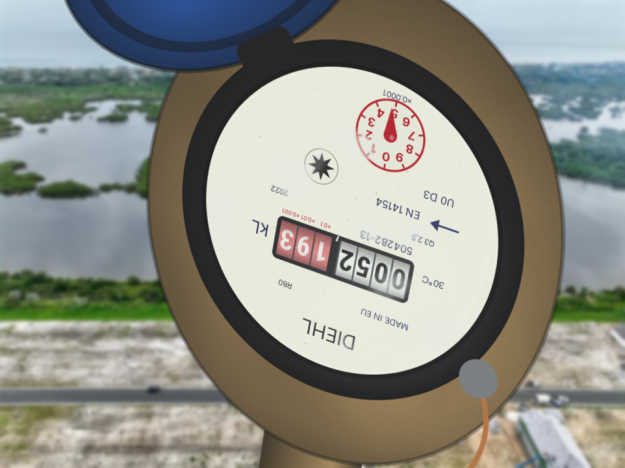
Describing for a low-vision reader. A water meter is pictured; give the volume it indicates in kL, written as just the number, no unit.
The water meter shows 52.1934
